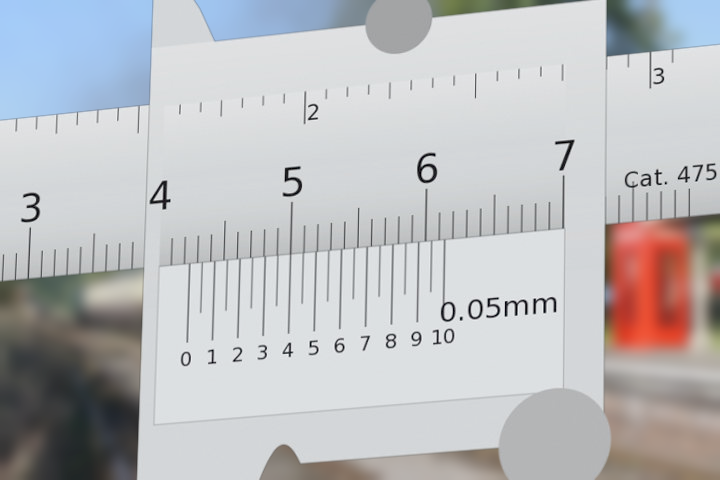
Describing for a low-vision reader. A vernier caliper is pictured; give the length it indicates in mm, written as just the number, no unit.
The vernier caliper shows 42.4
